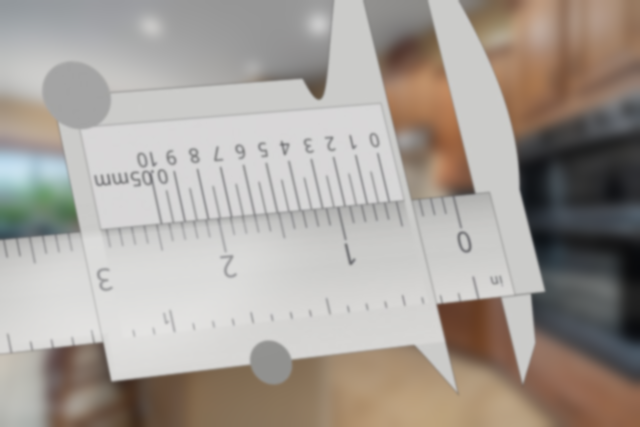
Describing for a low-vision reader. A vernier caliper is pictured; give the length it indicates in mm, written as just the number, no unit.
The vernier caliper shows 5.6
